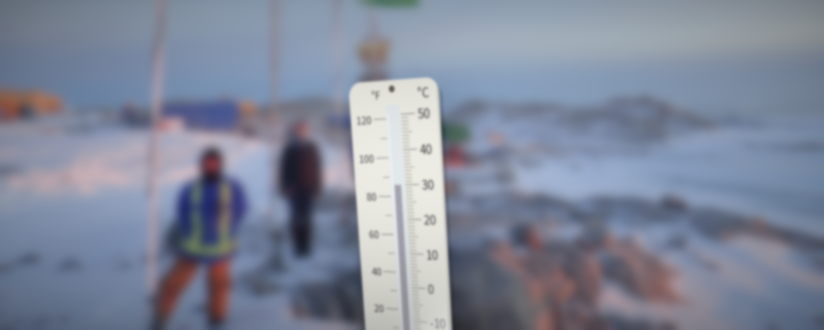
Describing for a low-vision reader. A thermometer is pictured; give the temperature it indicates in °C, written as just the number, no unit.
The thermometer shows 30
